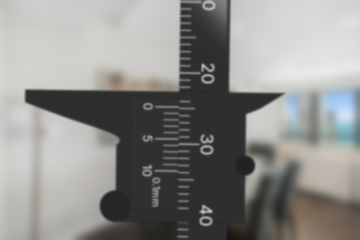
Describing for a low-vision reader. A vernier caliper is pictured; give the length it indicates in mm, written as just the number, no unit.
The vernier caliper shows 24.8
